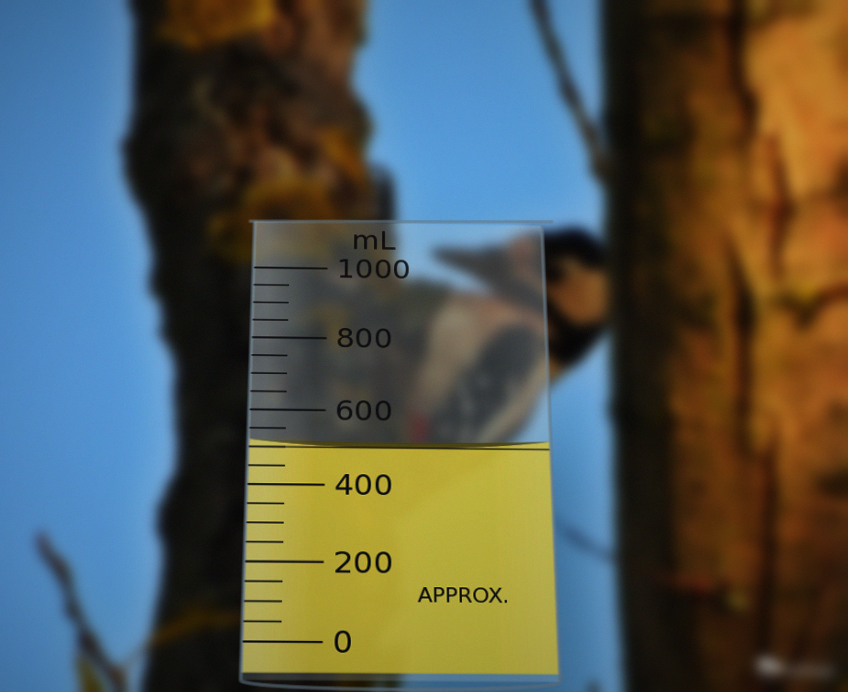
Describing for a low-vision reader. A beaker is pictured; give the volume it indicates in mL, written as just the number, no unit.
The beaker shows 500
